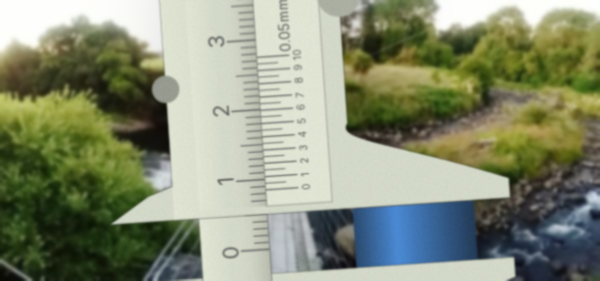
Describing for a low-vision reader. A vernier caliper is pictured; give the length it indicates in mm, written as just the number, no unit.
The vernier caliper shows 8.5
